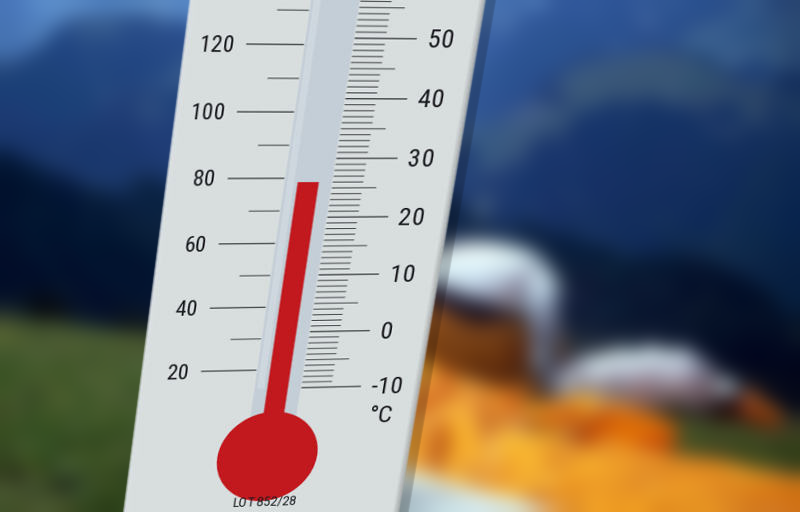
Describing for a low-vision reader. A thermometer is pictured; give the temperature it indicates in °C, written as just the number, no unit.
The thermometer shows 26
